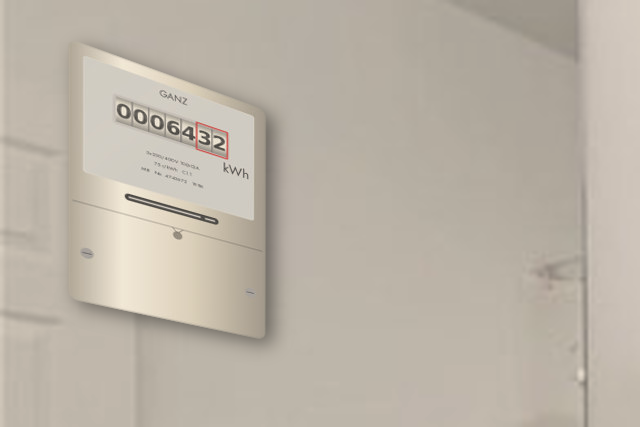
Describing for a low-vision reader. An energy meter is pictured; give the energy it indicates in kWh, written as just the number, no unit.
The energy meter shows 64.32
